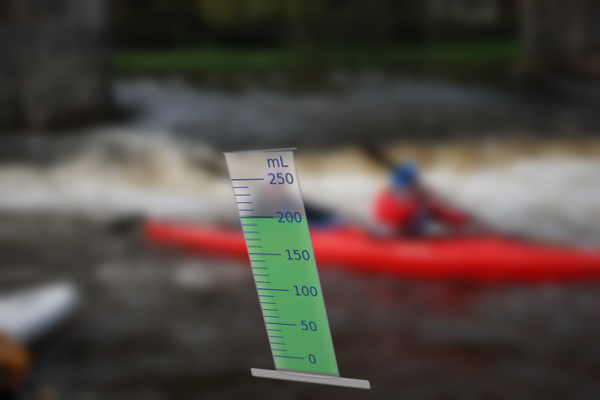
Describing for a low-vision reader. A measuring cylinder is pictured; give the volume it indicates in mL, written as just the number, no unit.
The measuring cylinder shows 200
